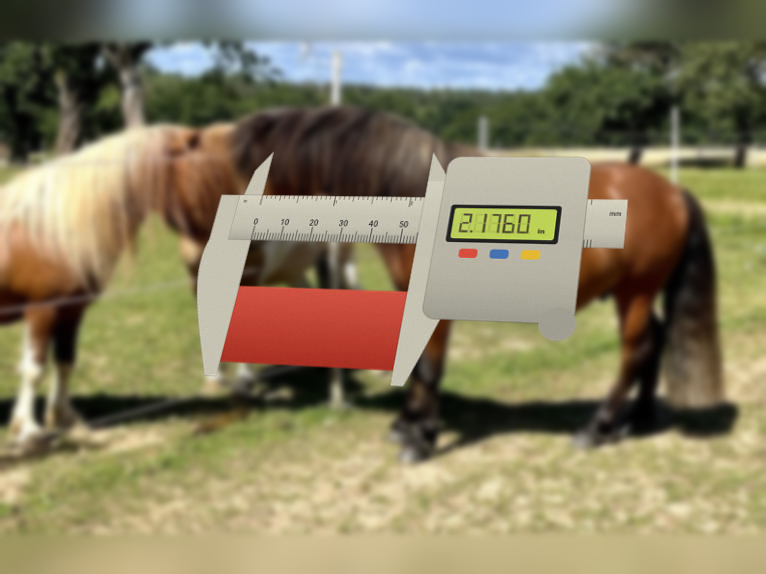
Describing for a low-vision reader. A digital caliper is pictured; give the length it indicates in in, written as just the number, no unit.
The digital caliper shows 2.1760
